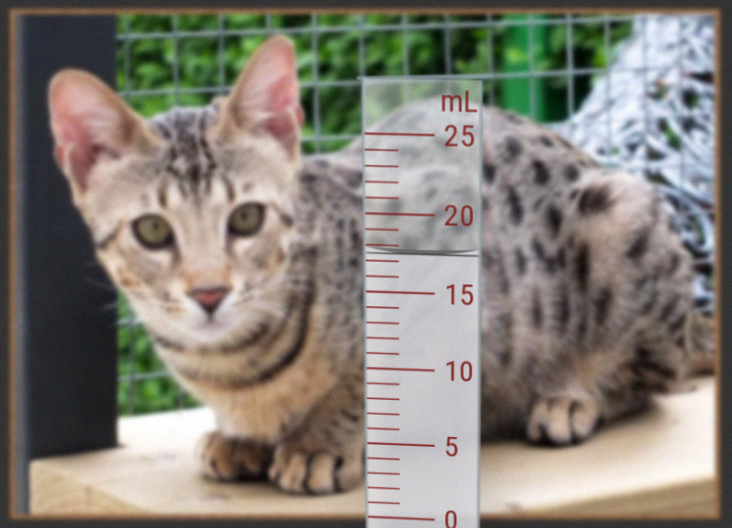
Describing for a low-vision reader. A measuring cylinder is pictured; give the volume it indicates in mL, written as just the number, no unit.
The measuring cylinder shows 17.5
